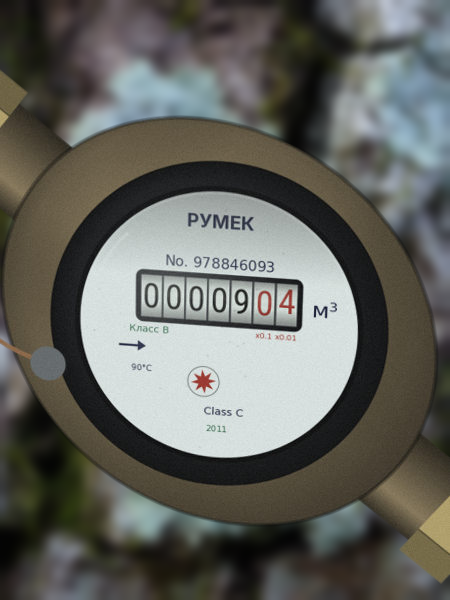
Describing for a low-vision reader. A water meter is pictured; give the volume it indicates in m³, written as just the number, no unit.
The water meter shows 9.04
